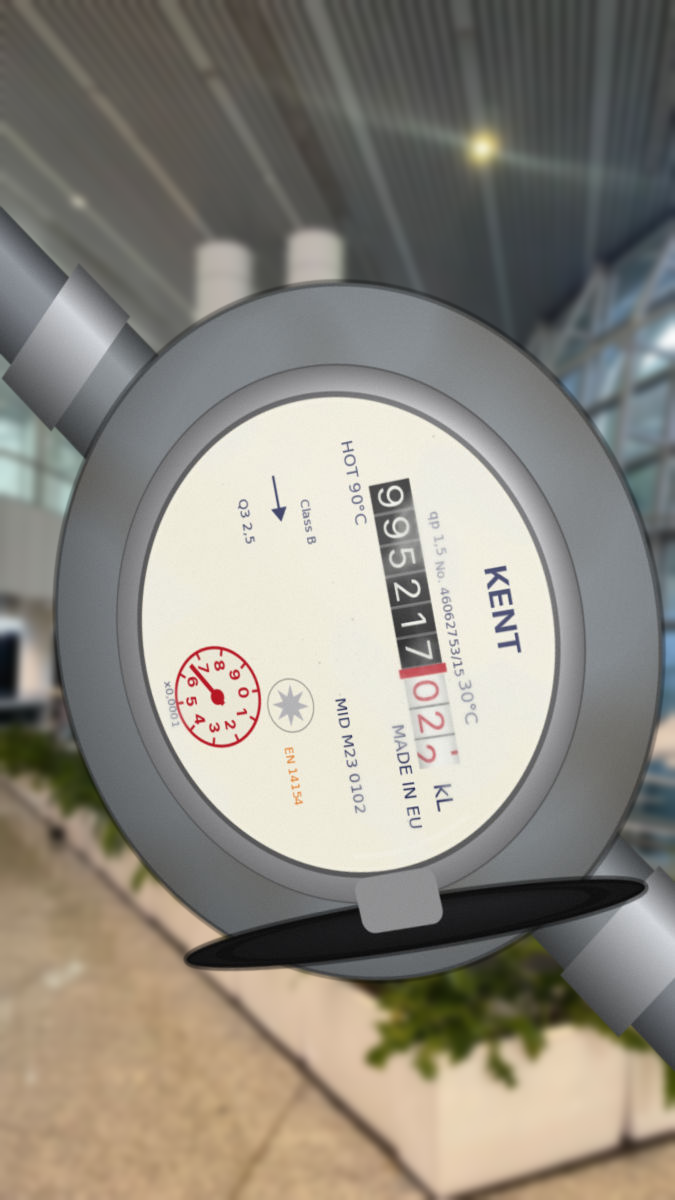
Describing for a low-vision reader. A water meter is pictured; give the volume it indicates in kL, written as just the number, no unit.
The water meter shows 995217.0216
